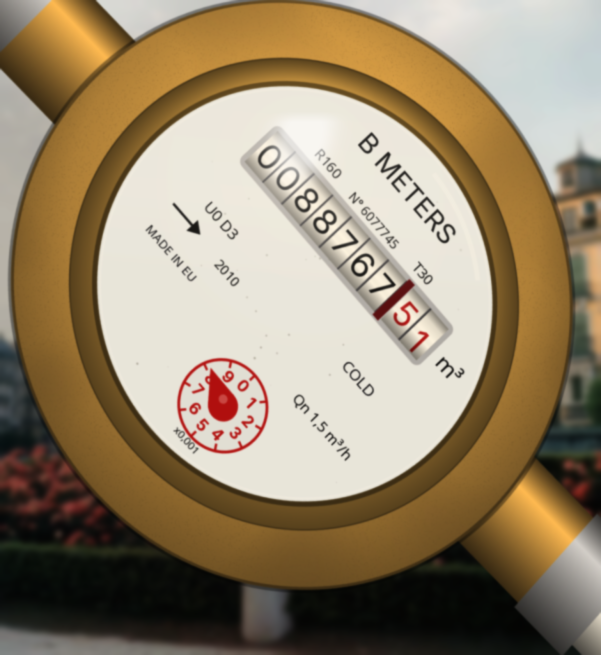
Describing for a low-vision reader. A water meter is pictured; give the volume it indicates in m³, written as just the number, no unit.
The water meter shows 88767.508
